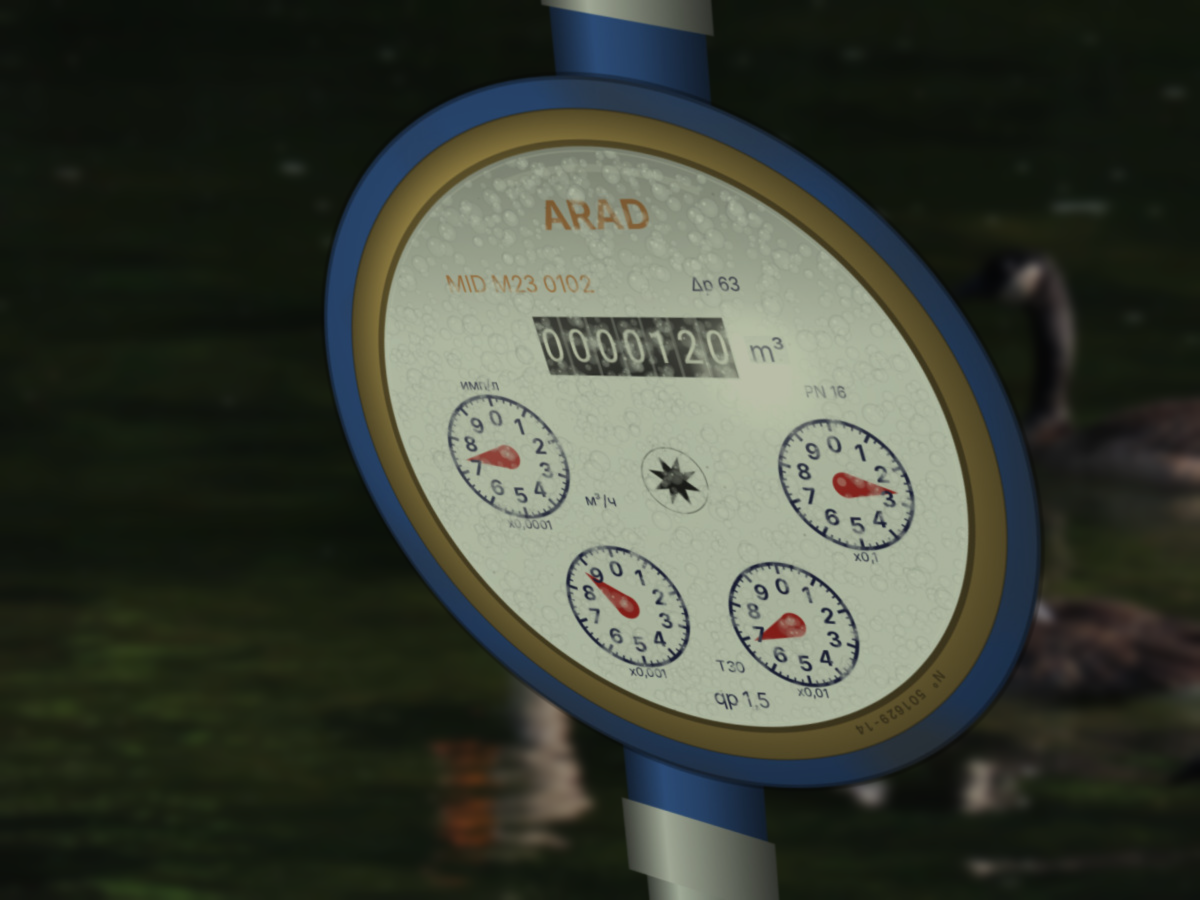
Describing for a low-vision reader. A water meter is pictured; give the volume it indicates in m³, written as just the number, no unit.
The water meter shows 120.2687
